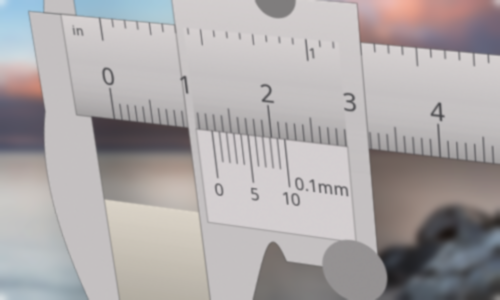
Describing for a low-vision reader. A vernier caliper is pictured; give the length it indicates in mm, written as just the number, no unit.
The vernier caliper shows 12.6
